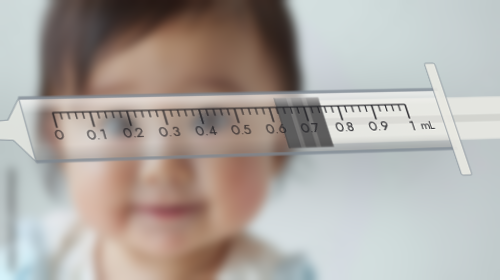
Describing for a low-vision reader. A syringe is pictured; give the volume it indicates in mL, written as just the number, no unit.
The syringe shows 0.62
